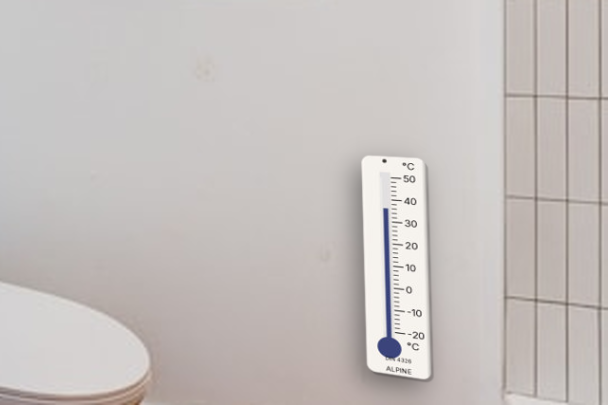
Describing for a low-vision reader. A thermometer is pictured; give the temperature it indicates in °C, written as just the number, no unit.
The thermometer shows 36
